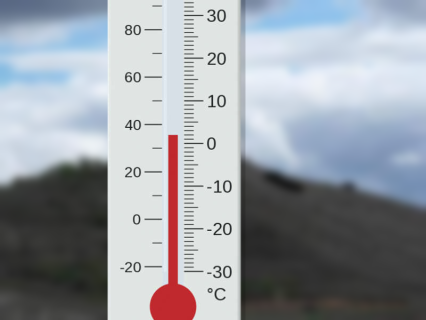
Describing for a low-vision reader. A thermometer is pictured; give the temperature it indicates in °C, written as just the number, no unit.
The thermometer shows 2
